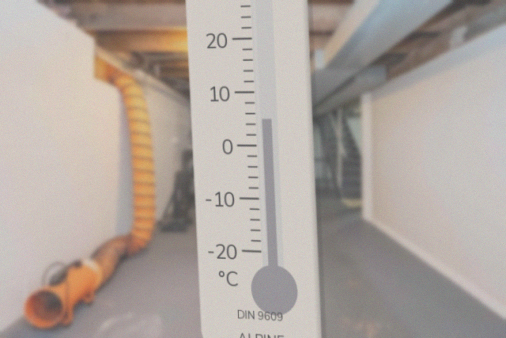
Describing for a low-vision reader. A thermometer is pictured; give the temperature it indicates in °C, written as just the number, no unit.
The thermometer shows 5
